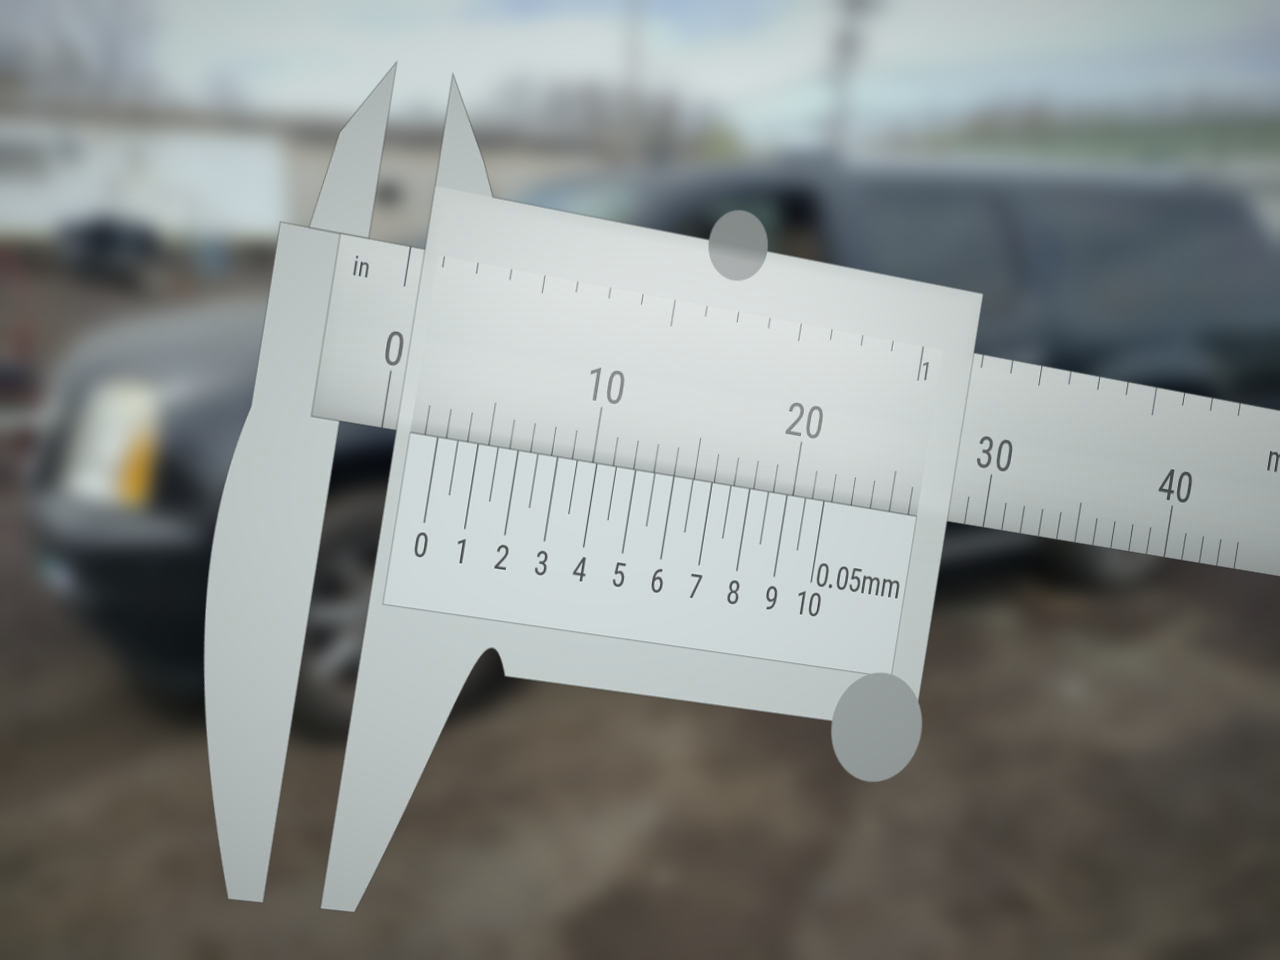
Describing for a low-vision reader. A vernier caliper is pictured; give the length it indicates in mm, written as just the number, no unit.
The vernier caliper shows 2.6
